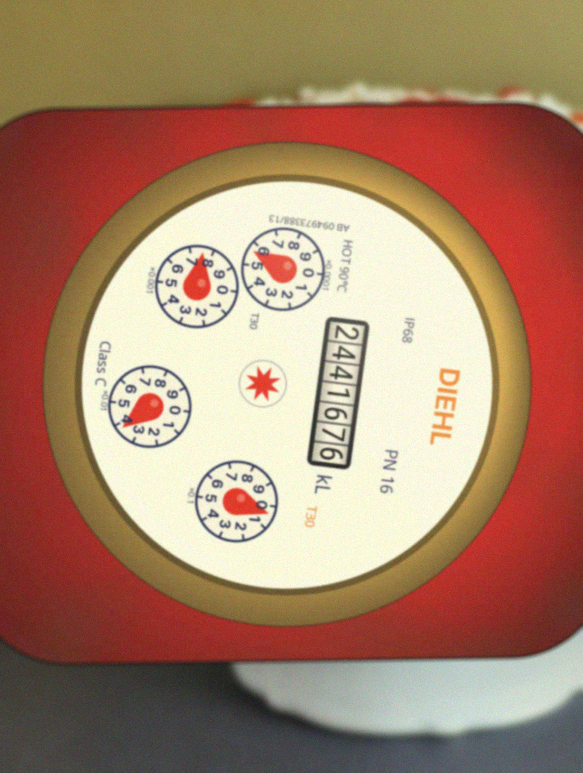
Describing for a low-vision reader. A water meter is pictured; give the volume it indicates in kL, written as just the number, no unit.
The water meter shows 2441676.0375
